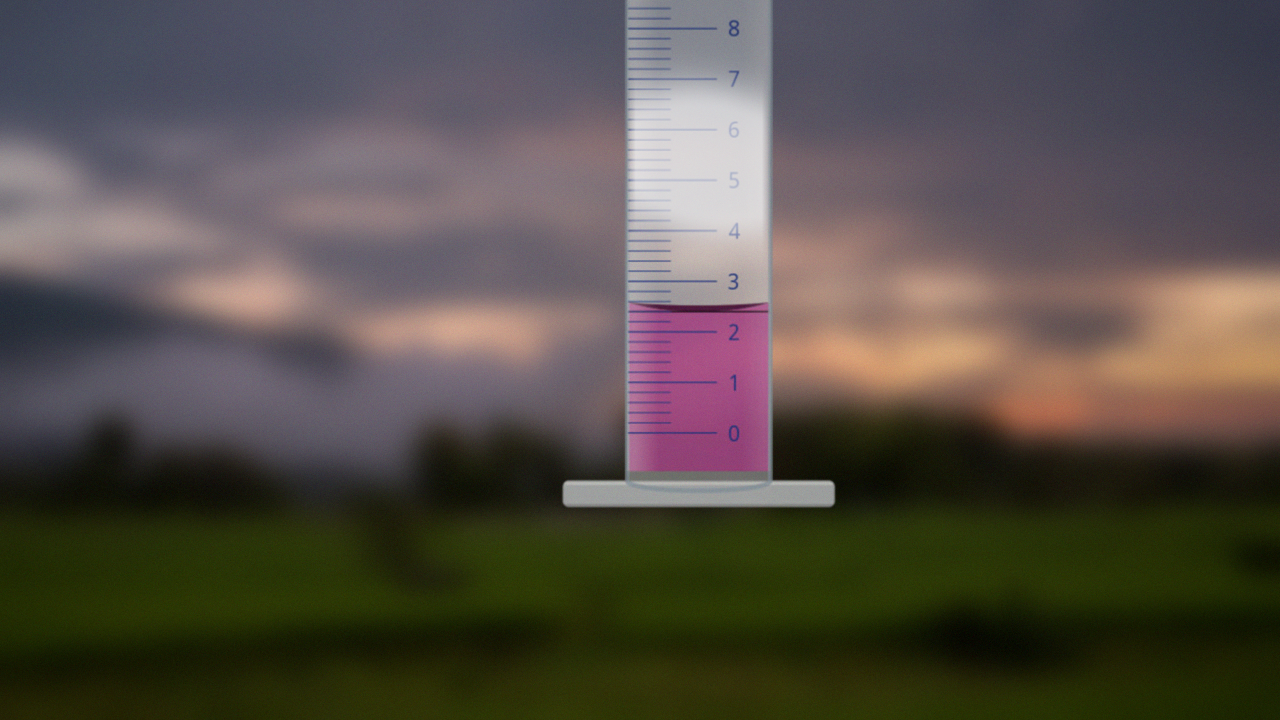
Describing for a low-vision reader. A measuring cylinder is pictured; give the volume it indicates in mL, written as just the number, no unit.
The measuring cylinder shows 2.4
